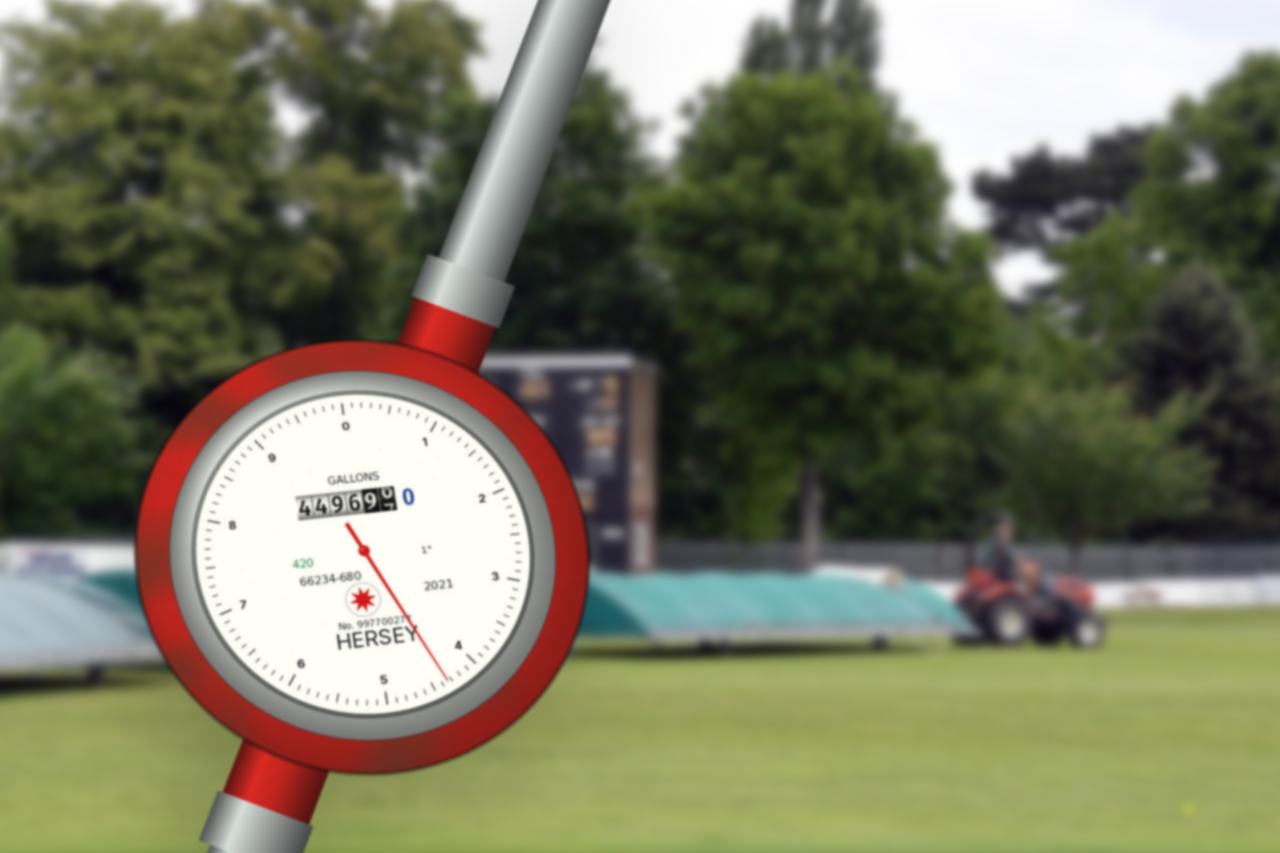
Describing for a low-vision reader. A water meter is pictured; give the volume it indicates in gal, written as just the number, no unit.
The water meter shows 4496964.3
